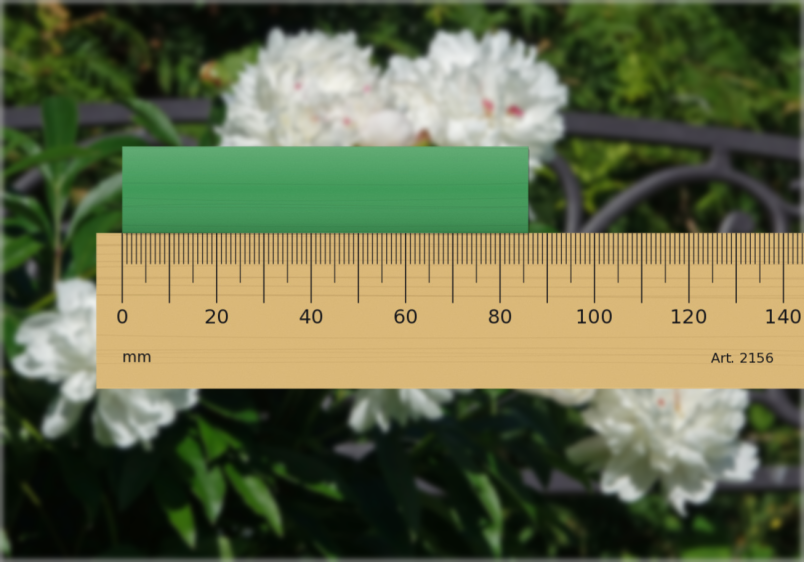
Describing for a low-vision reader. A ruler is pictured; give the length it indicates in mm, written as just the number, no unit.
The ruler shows 86
